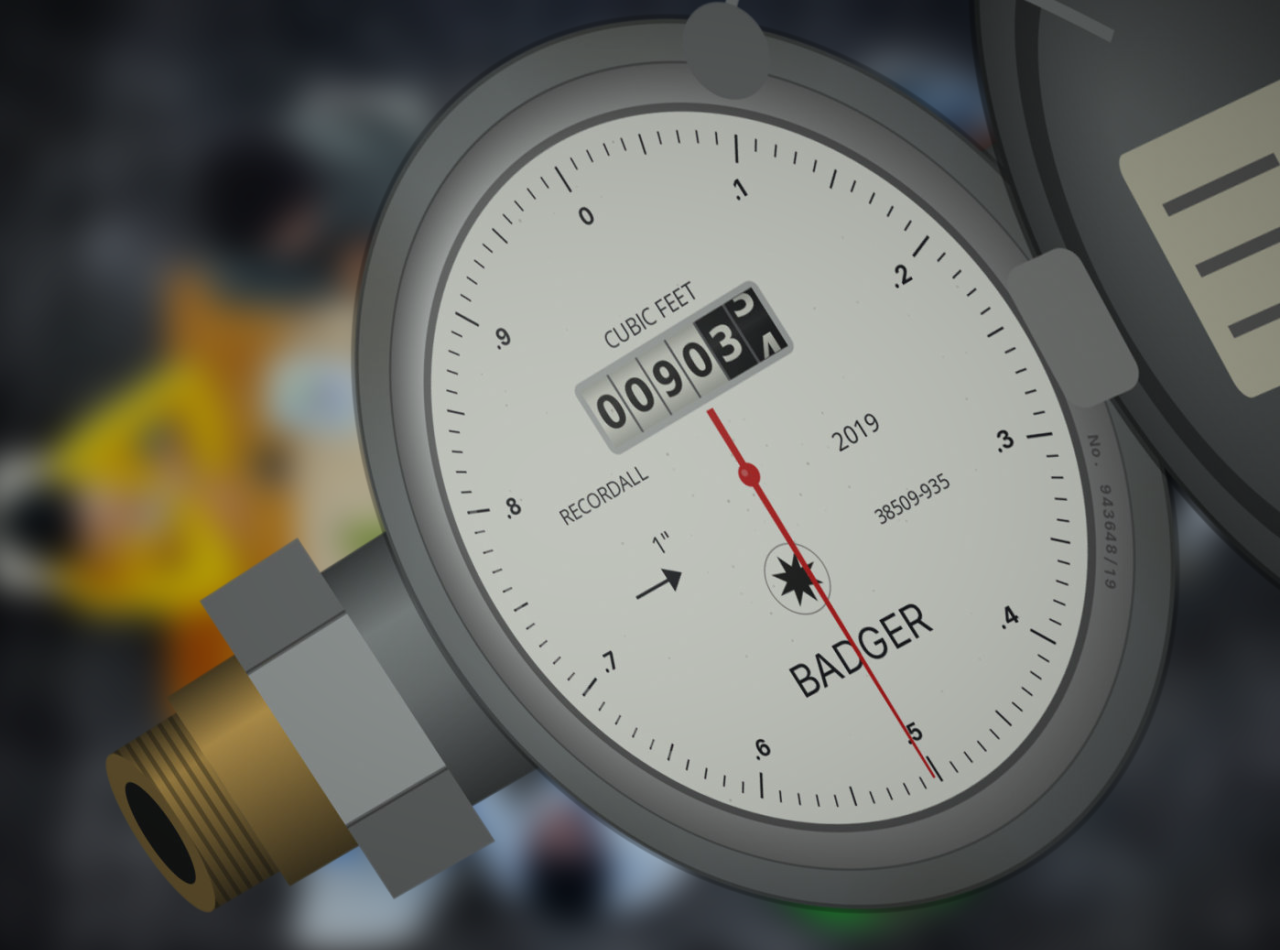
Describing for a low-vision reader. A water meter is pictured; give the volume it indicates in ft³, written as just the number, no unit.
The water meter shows 9033.50
